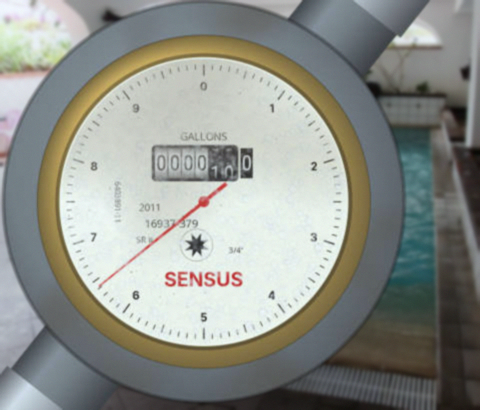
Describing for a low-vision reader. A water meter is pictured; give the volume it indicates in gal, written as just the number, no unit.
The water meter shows 96.4
